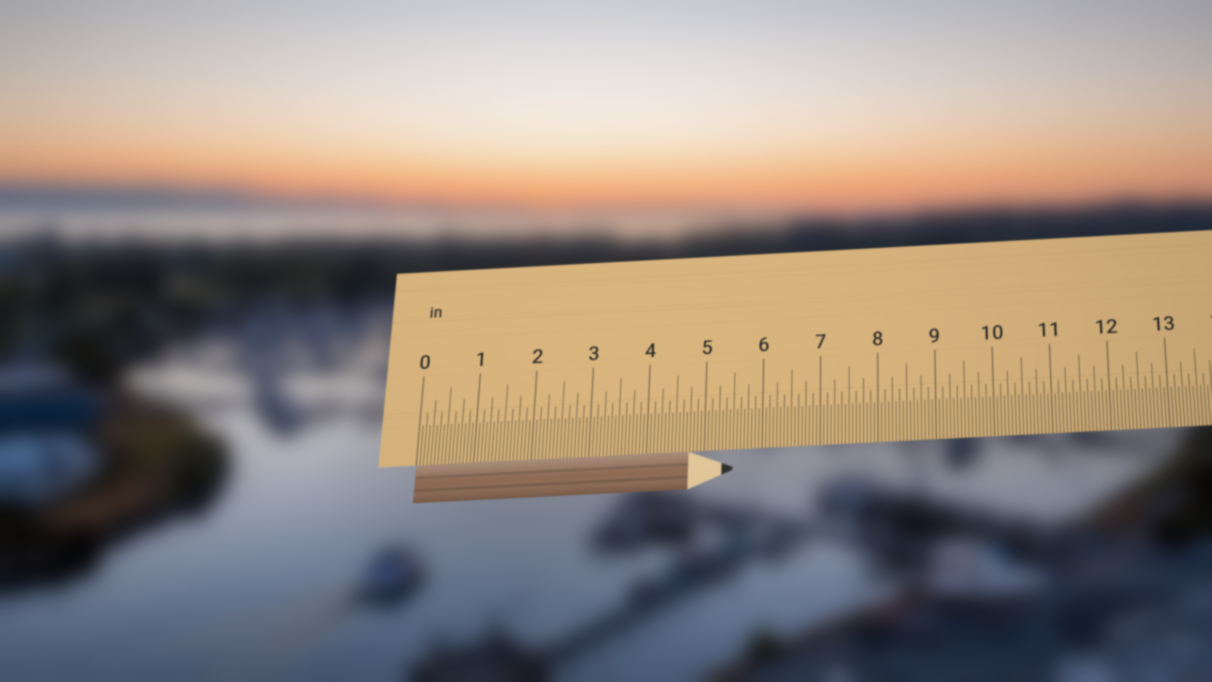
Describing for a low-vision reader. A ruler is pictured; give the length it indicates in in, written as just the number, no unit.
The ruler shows 5.5
